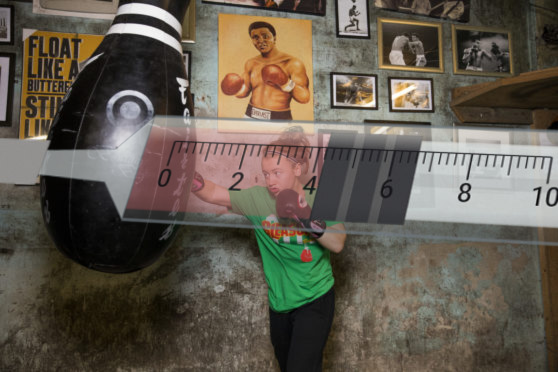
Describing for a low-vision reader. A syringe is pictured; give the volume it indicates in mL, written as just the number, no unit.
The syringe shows 4.2
